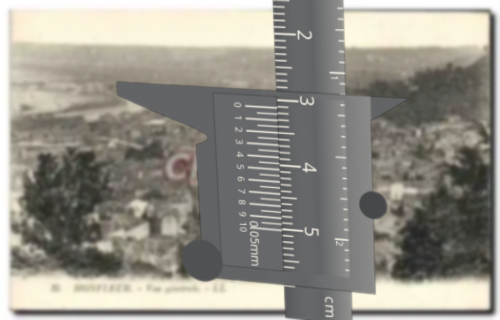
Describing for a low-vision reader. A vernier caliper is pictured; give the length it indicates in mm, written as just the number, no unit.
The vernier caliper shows 31.2
